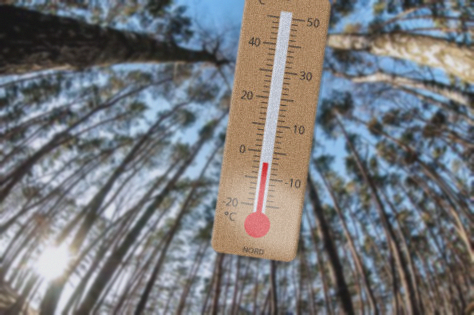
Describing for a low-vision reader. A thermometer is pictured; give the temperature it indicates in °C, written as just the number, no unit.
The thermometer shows -4
